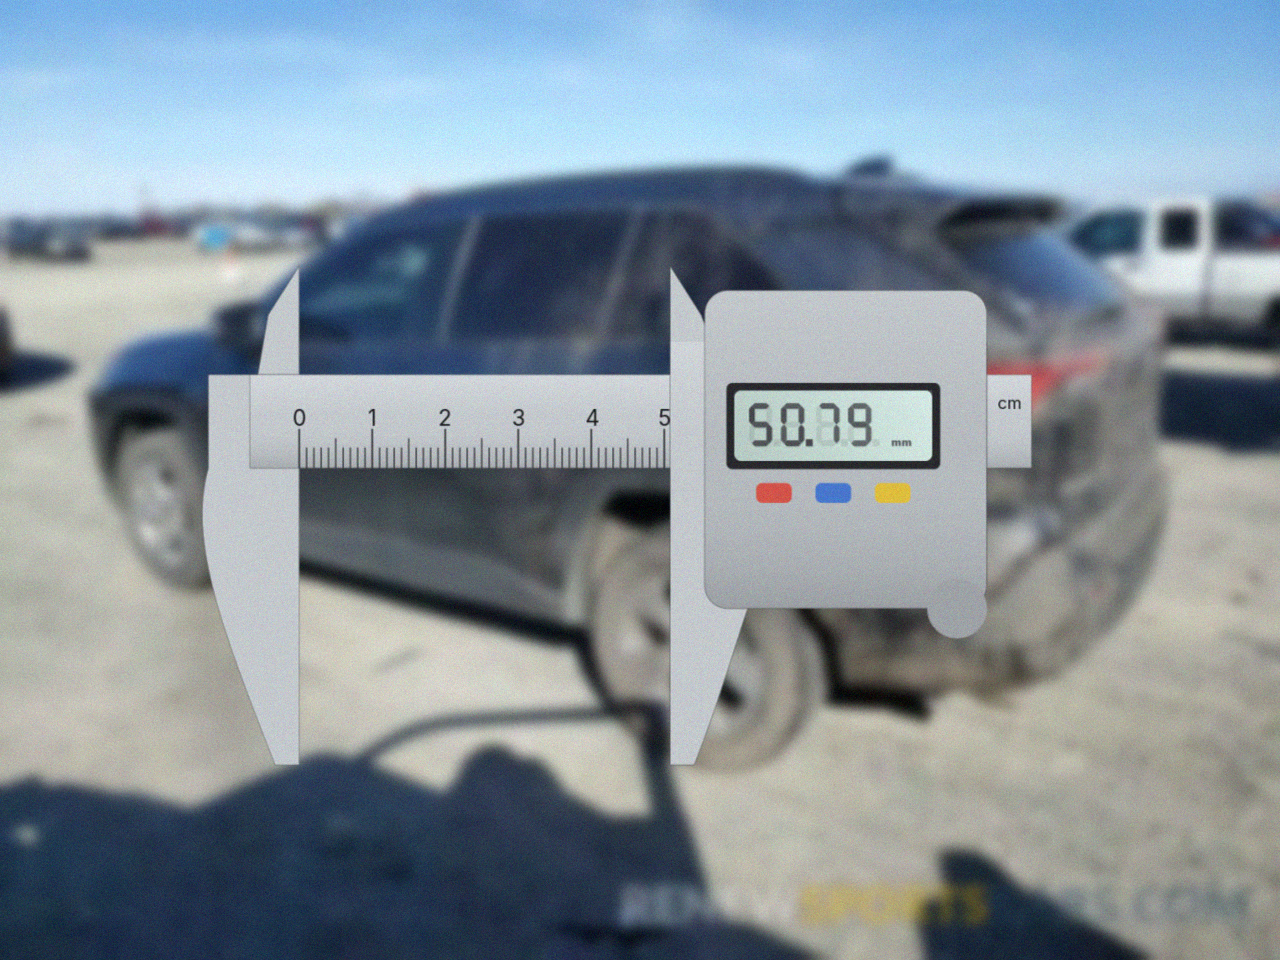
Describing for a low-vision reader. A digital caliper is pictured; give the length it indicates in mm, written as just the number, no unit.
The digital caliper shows 50.79
